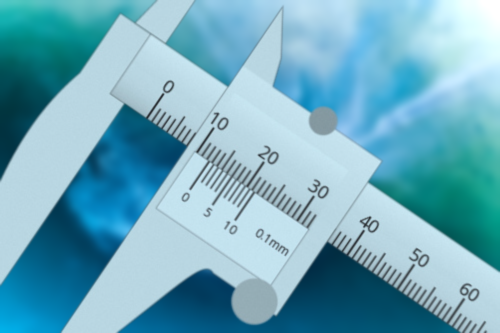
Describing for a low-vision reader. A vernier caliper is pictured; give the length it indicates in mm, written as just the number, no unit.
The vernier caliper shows 12.5
